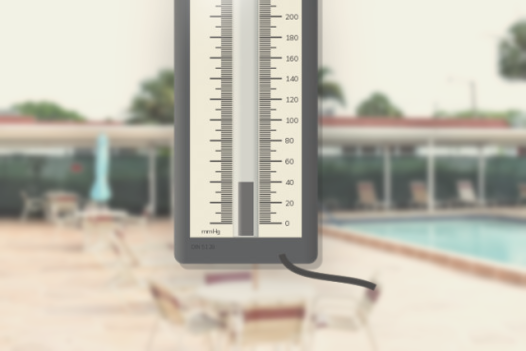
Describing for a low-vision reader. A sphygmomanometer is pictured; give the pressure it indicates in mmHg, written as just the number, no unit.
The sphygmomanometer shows 40
